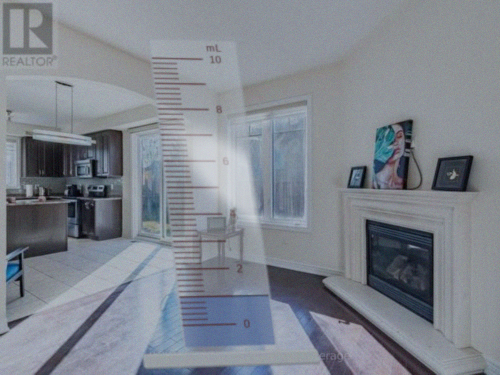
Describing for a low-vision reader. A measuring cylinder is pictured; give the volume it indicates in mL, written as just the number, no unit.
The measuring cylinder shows 1
